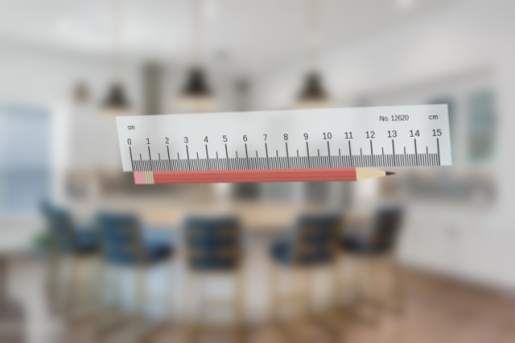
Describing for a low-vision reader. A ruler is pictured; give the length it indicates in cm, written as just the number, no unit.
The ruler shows 13
